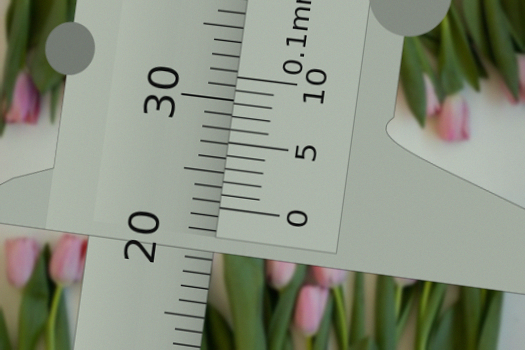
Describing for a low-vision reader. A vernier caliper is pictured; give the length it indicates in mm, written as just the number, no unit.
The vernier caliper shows 22.6
